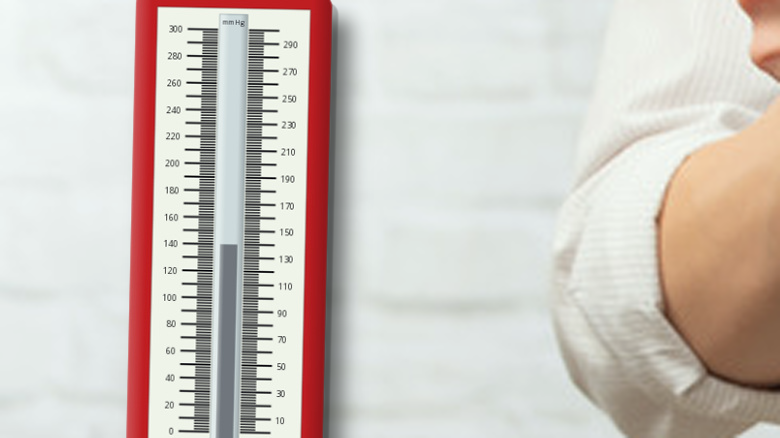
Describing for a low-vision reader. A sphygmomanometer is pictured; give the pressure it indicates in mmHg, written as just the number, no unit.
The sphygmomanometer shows 140
